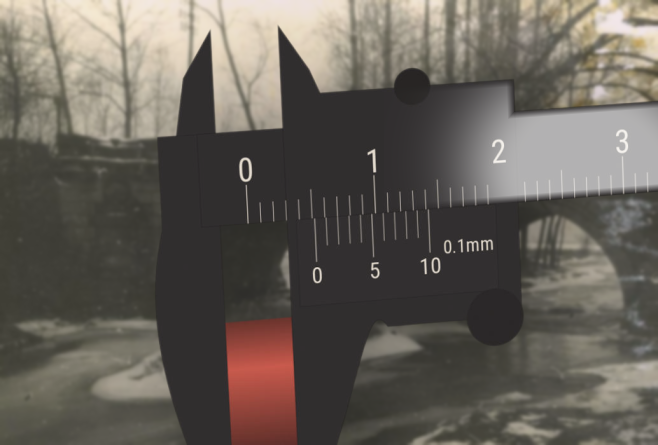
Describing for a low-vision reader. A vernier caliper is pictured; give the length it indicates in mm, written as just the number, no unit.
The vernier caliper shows 5.2
